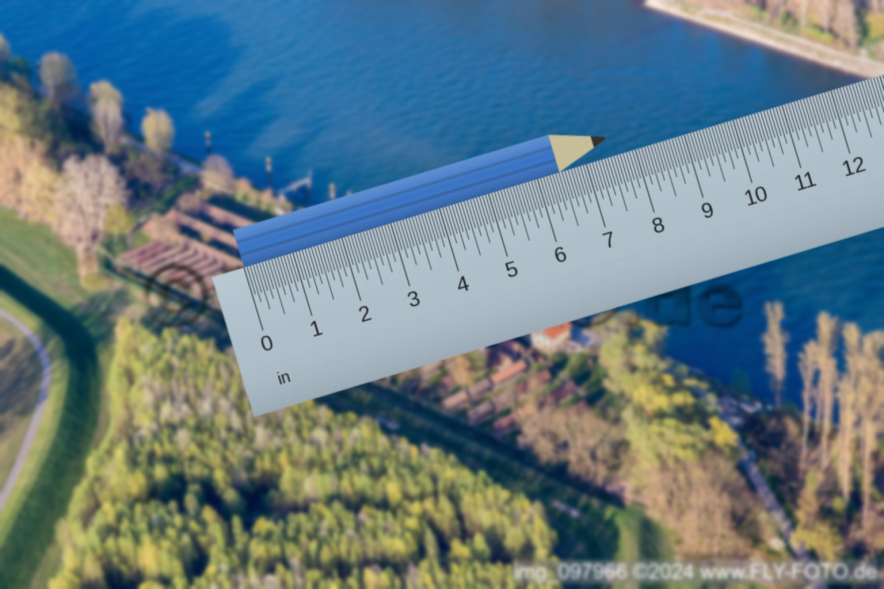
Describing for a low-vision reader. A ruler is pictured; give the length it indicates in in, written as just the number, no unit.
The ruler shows 7.5
